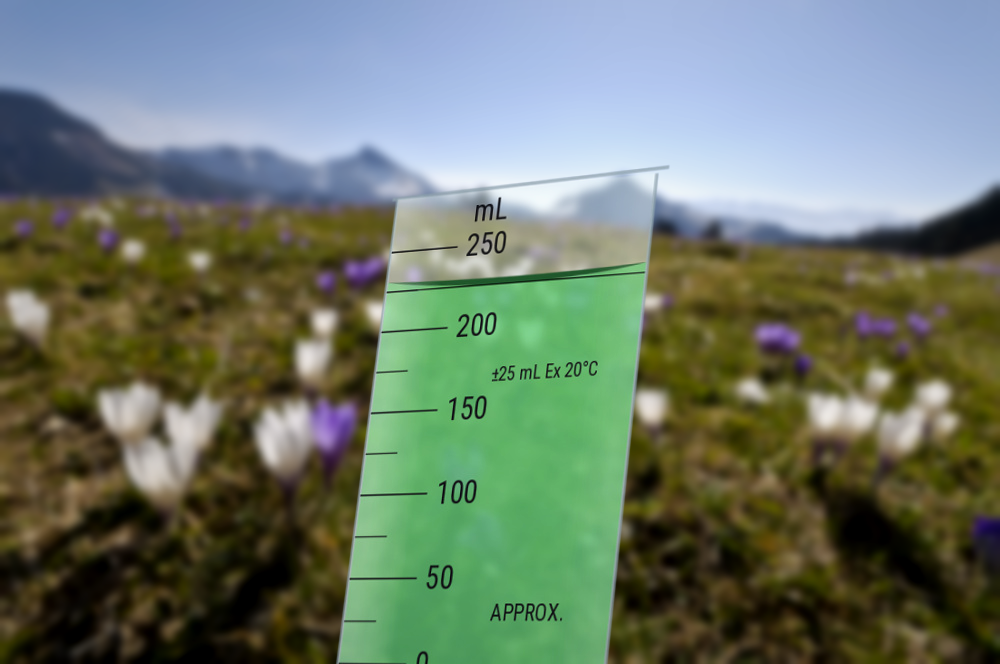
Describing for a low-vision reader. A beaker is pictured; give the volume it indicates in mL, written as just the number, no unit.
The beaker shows 225
